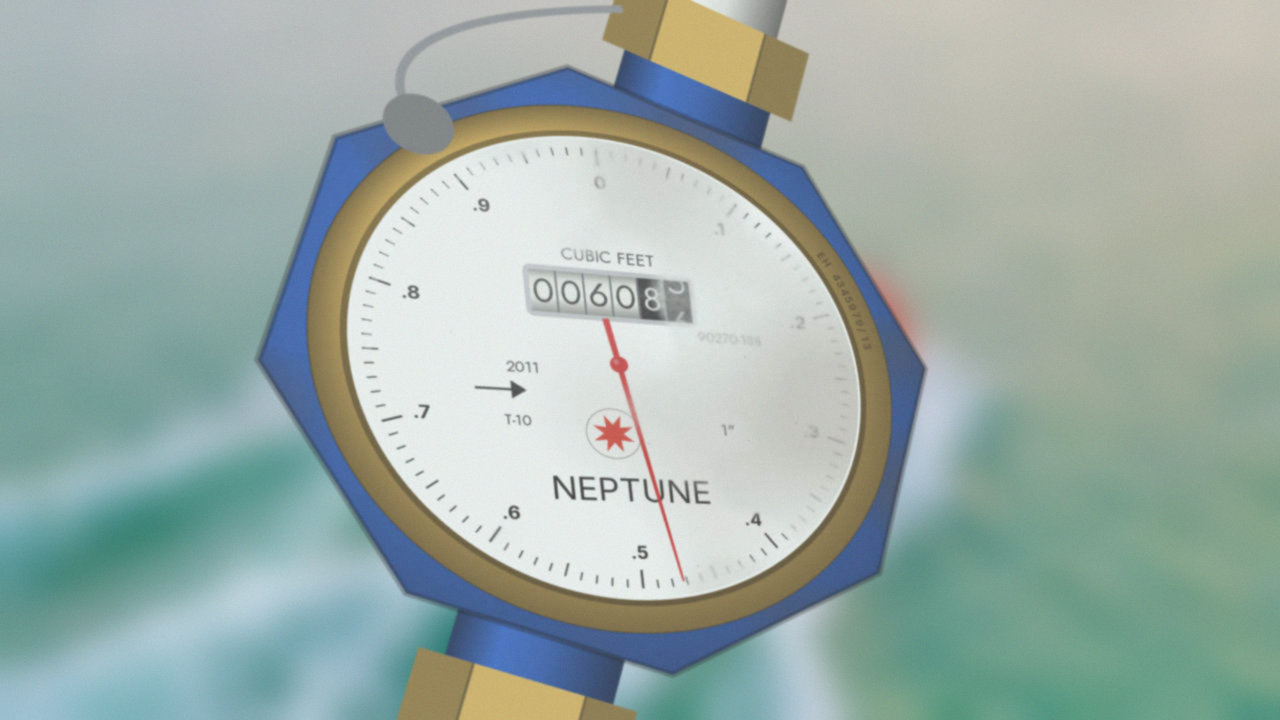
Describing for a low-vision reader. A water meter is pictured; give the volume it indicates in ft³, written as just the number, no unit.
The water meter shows 6085.47
